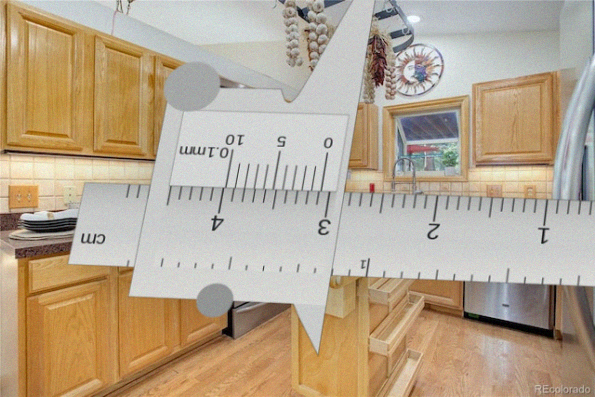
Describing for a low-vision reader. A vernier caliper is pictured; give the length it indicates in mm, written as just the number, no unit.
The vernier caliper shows 30.8
